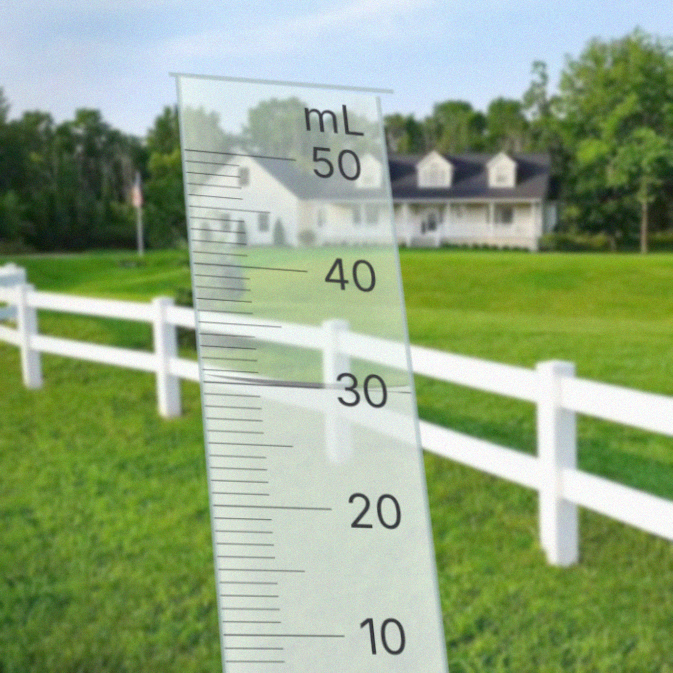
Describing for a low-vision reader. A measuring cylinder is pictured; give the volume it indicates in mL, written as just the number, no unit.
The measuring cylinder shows 30
